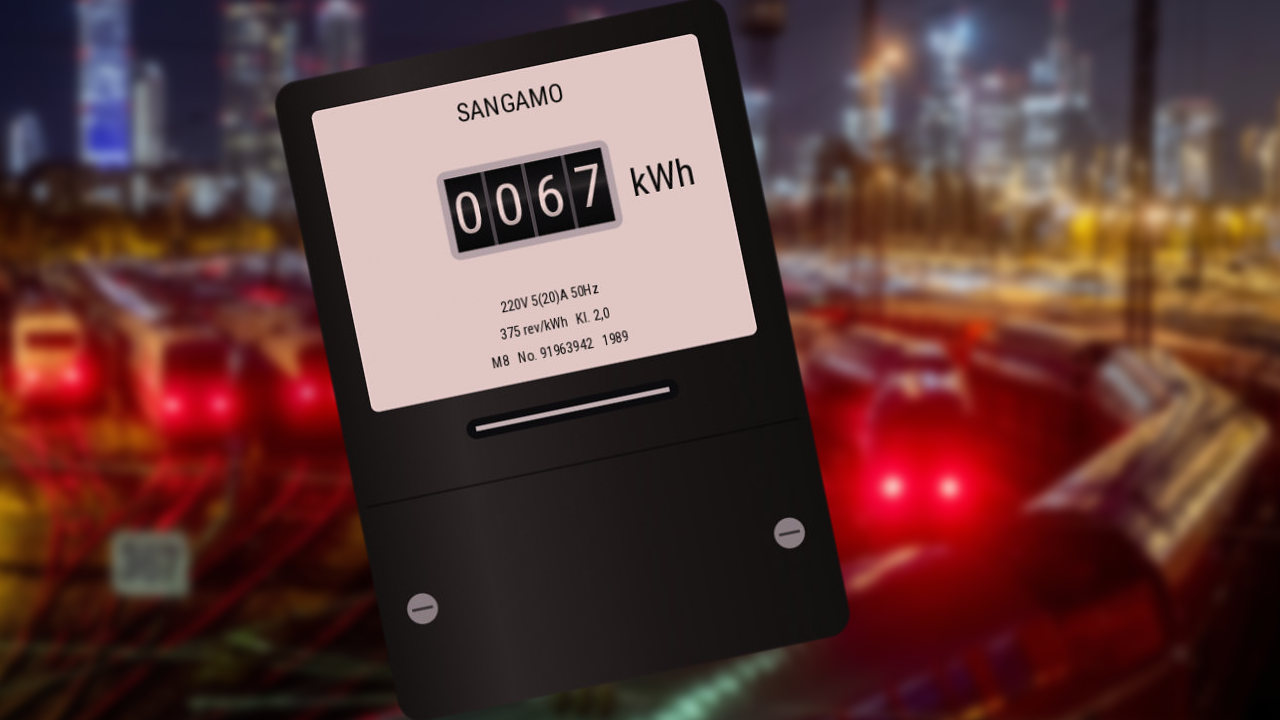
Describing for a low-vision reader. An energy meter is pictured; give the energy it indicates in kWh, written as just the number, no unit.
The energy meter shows 67
